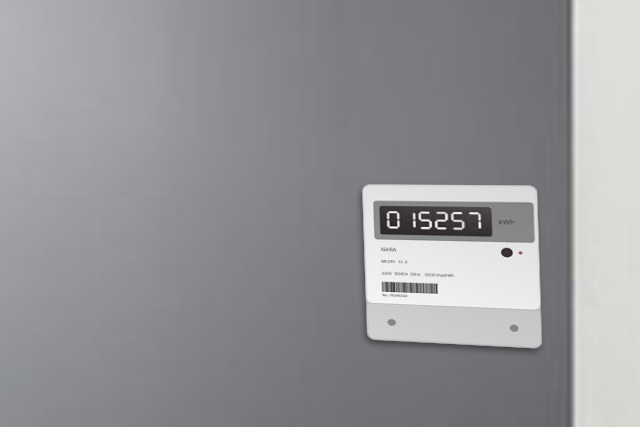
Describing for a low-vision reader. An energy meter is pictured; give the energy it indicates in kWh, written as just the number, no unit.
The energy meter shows 15257
